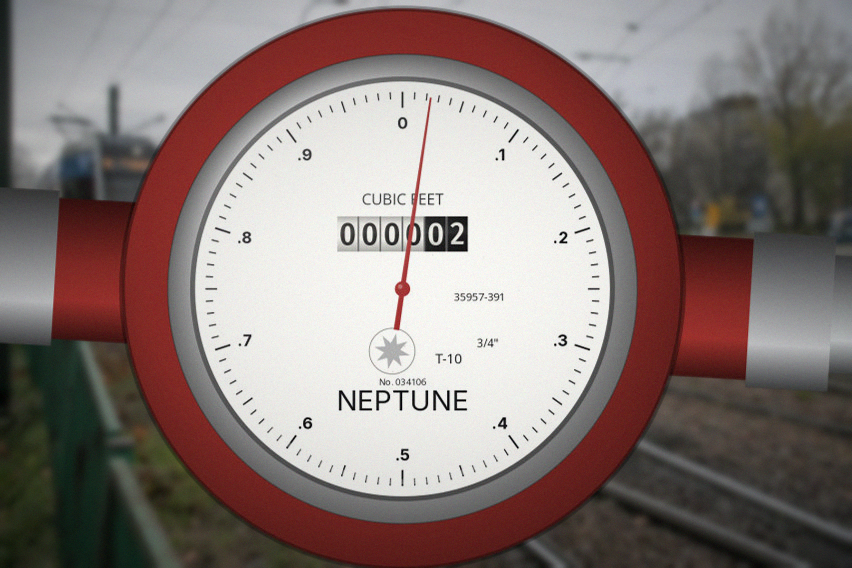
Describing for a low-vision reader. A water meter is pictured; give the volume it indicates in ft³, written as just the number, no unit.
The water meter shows 2.02
